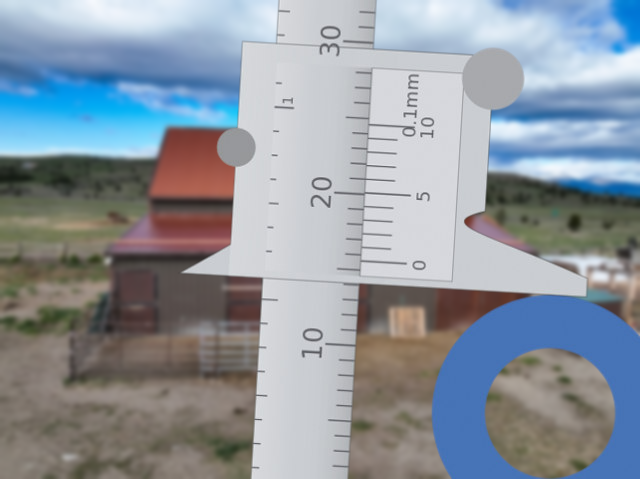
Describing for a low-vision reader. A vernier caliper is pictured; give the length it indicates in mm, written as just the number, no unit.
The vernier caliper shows 15.6
